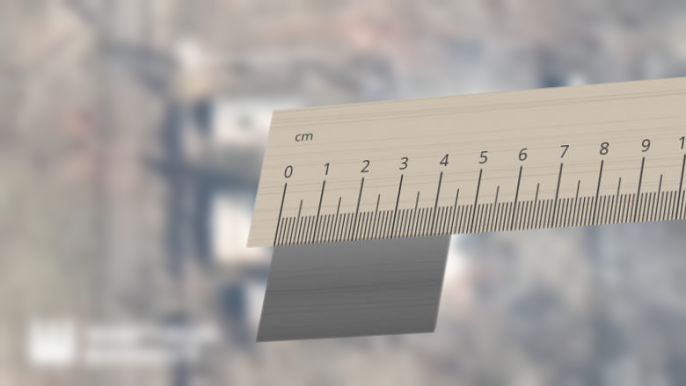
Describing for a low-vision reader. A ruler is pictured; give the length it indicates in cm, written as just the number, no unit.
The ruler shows 4.5
